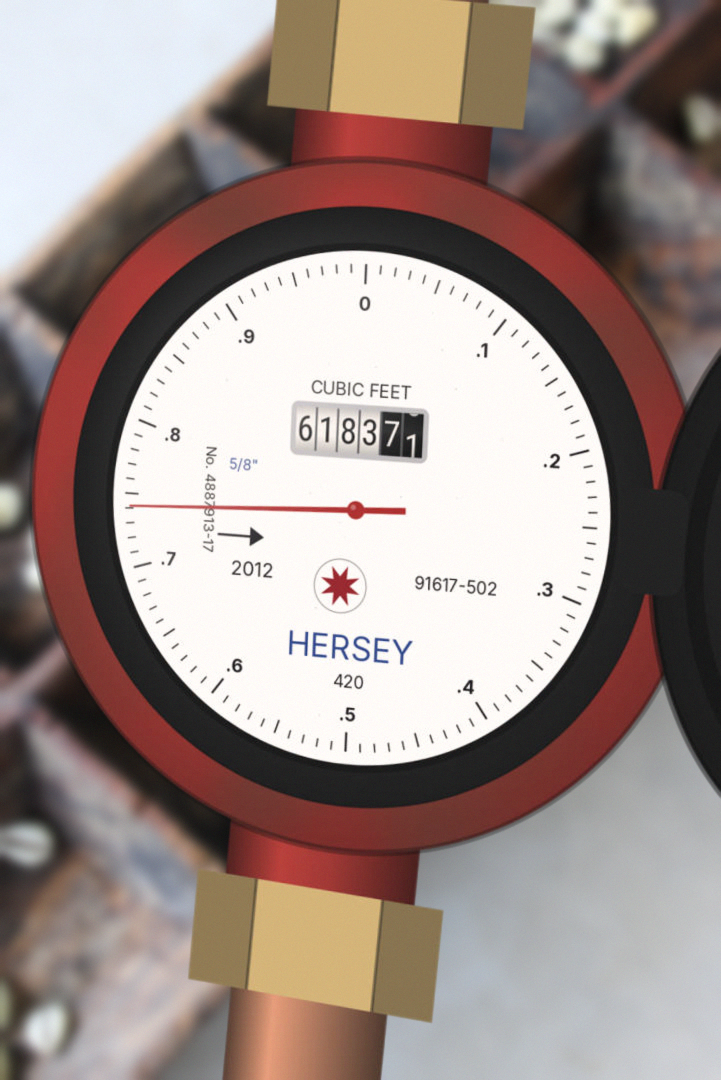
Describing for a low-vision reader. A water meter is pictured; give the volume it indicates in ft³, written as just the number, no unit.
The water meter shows 618370.74
